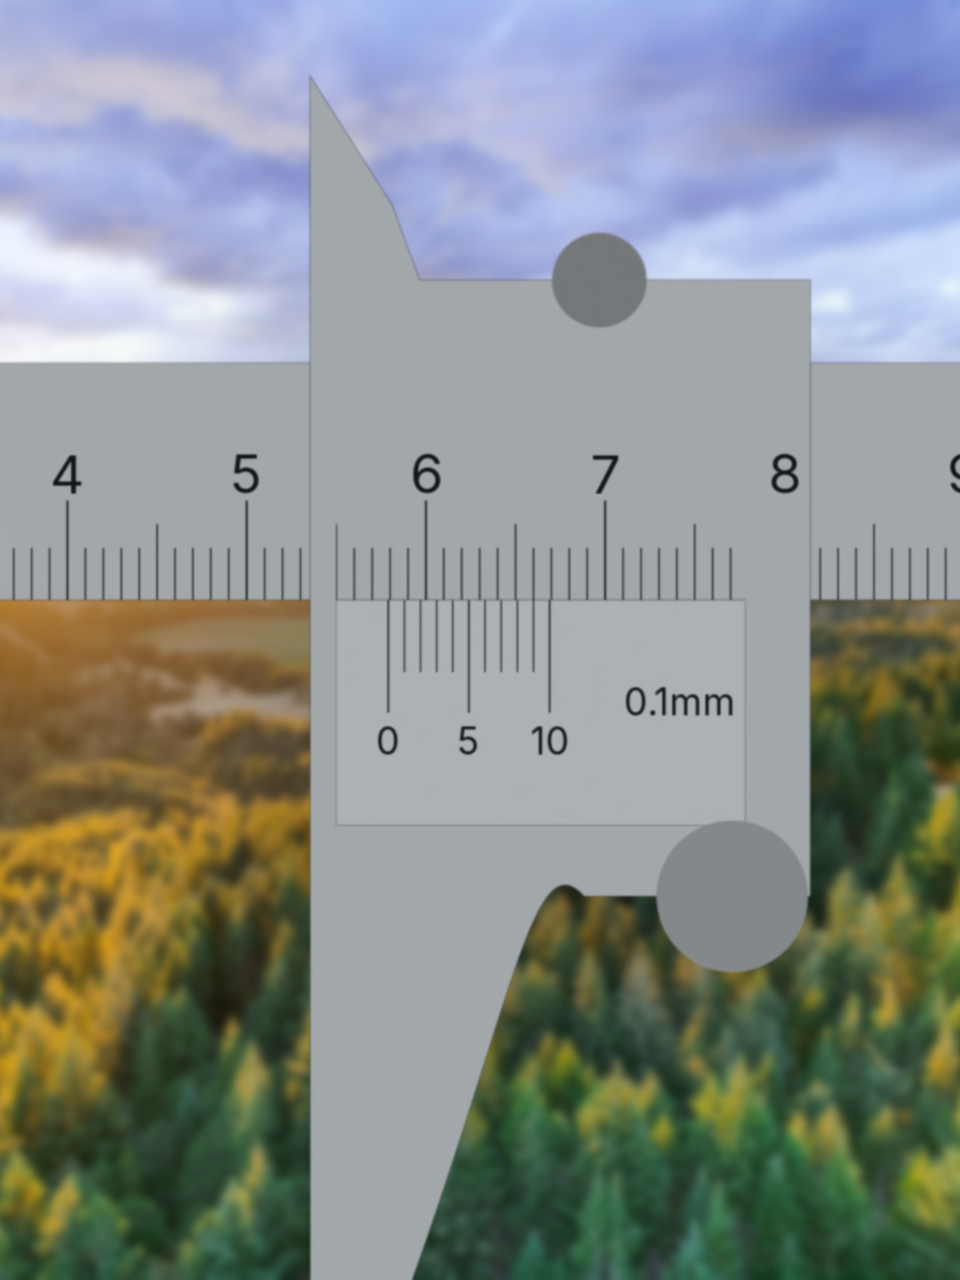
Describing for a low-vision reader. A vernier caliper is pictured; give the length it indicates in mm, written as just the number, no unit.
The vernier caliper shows 57.9
